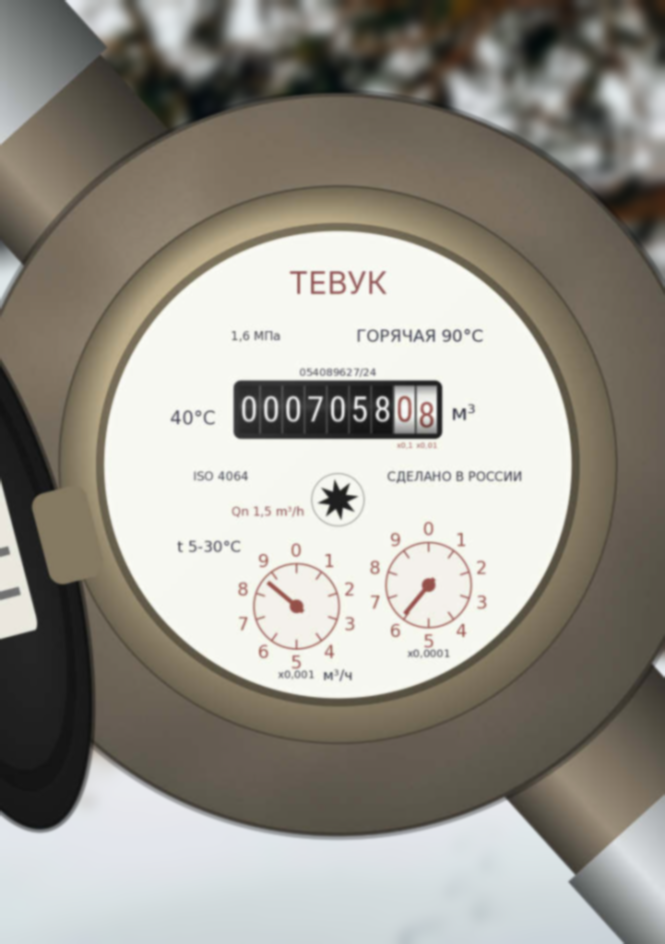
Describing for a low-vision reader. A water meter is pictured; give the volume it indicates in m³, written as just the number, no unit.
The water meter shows 7058.0786
